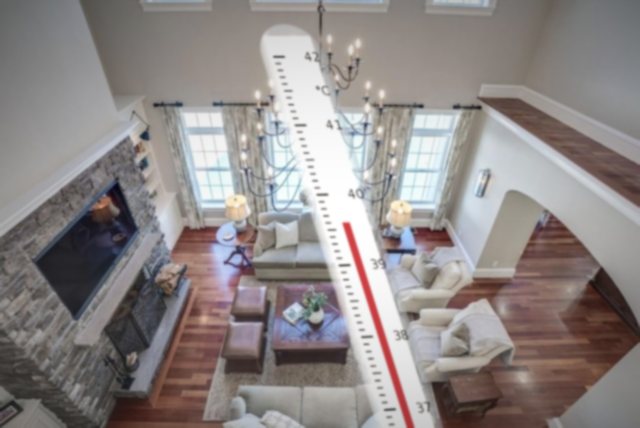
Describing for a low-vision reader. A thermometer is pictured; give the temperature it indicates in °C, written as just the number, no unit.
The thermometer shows 39.6
